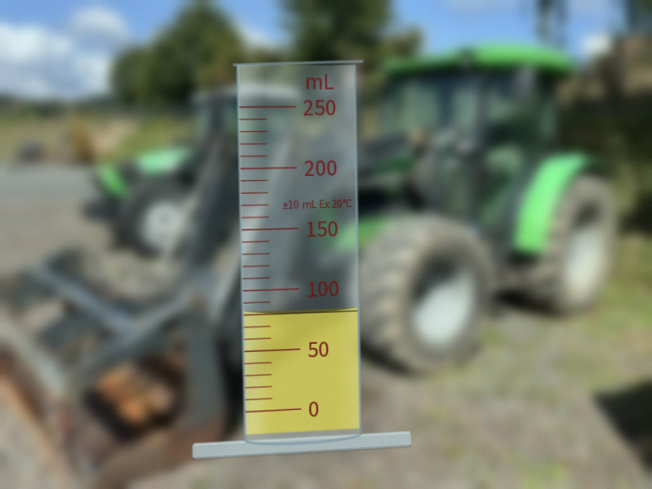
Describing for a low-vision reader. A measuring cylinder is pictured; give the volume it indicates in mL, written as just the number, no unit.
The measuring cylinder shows 80
